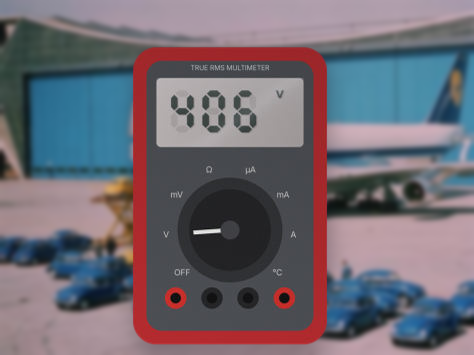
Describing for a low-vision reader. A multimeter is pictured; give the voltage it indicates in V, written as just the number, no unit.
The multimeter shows 406
